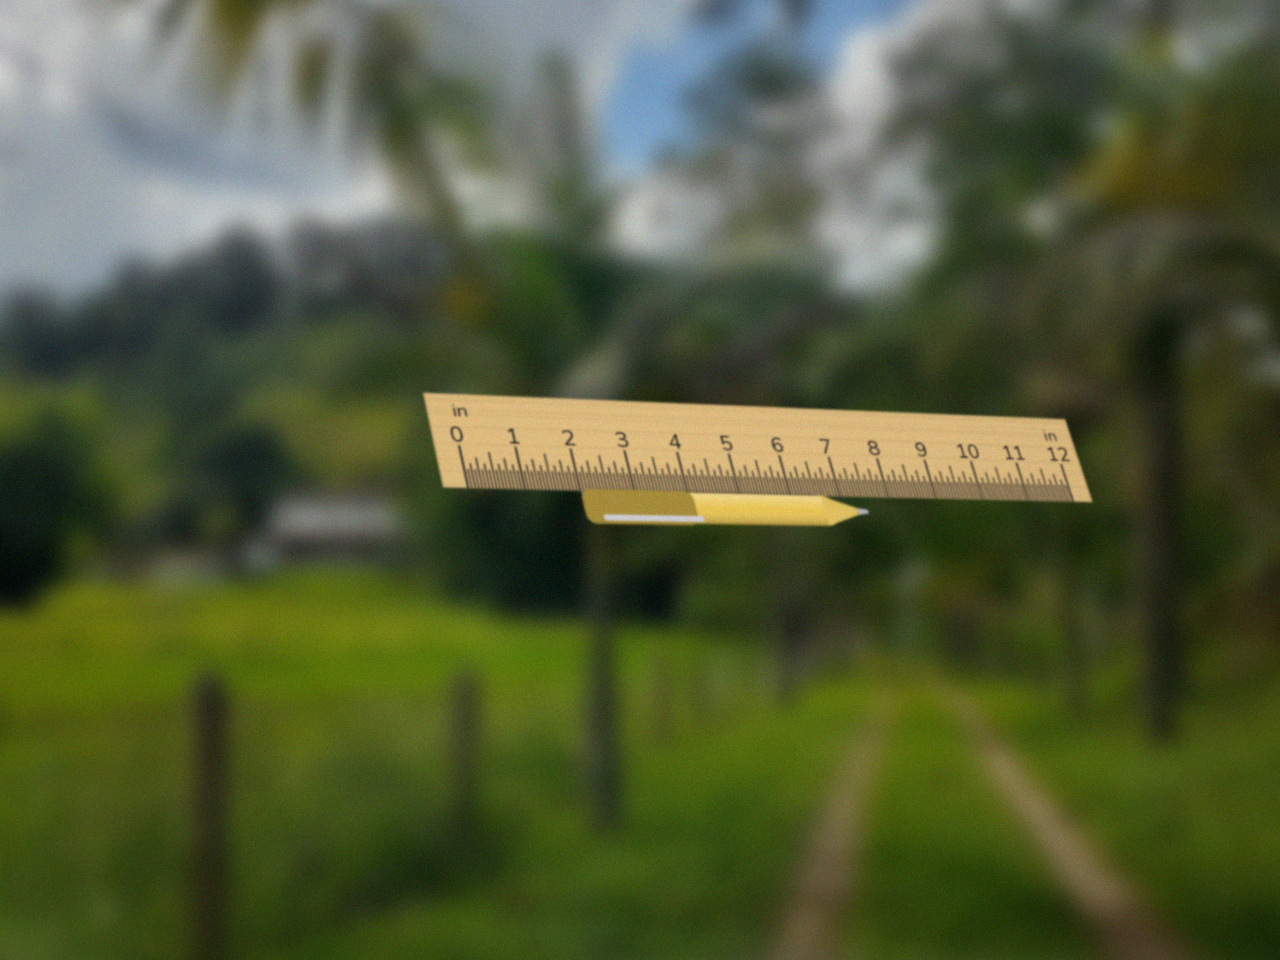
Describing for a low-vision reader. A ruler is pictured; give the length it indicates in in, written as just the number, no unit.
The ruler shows 5.5
